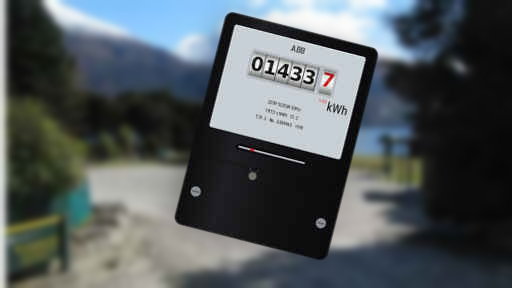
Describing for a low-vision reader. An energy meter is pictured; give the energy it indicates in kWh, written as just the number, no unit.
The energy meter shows 1433.7
